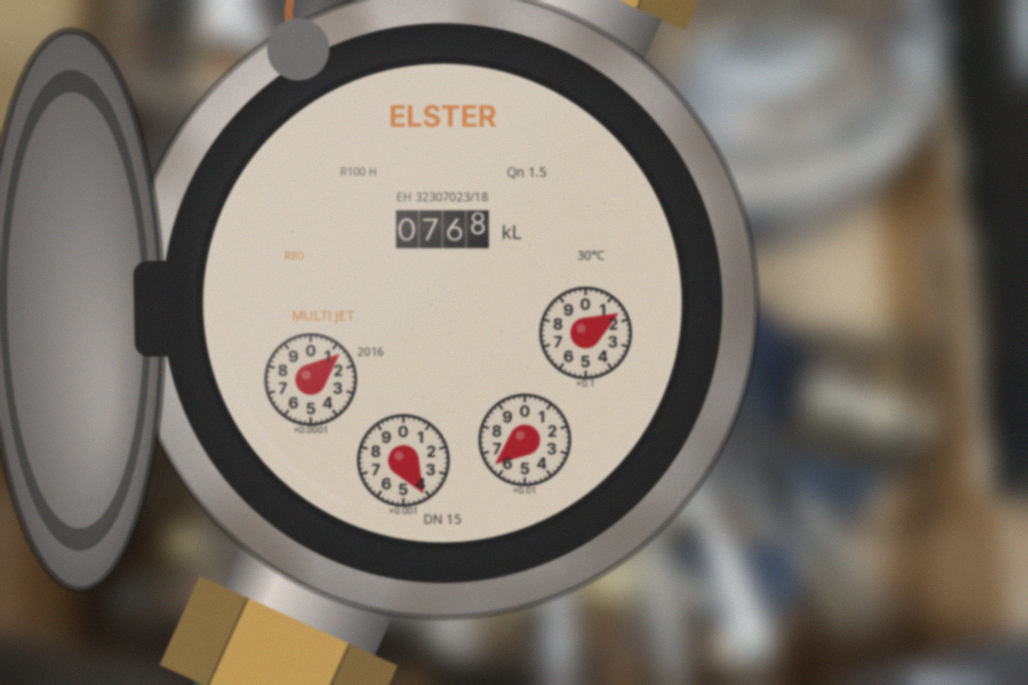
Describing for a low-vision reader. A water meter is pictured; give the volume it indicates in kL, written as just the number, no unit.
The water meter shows 768.1641
